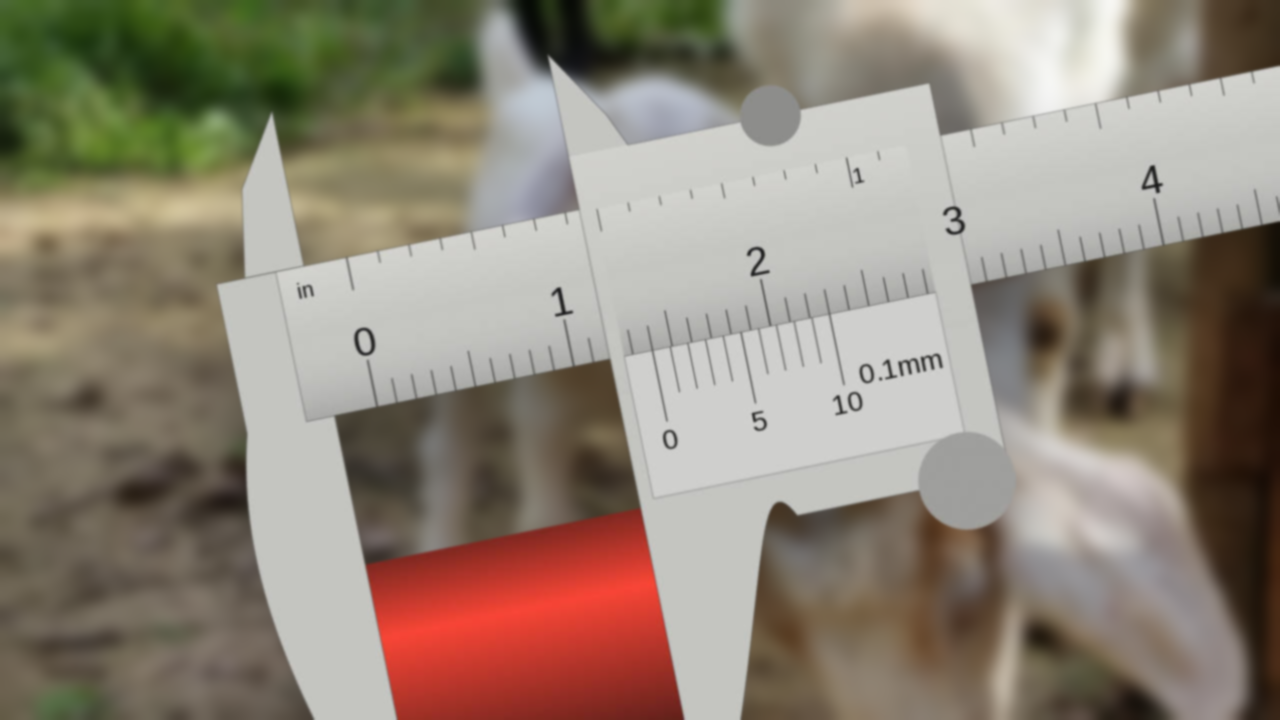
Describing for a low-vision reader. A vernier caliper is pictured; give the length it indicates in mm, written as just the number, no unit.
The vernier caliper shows 14.0
